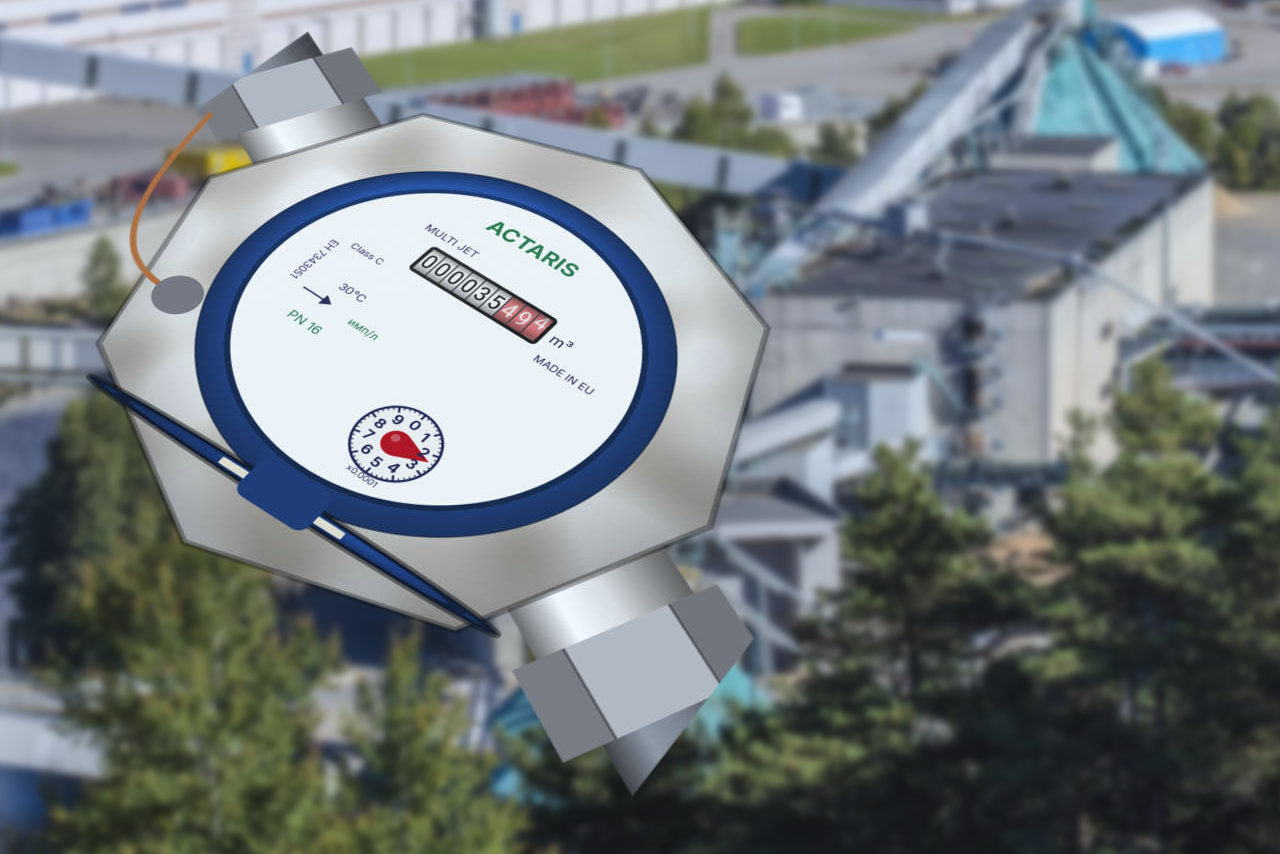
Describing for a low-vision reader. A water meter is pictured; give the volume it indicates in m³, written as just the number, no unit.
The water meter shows 35.4942
